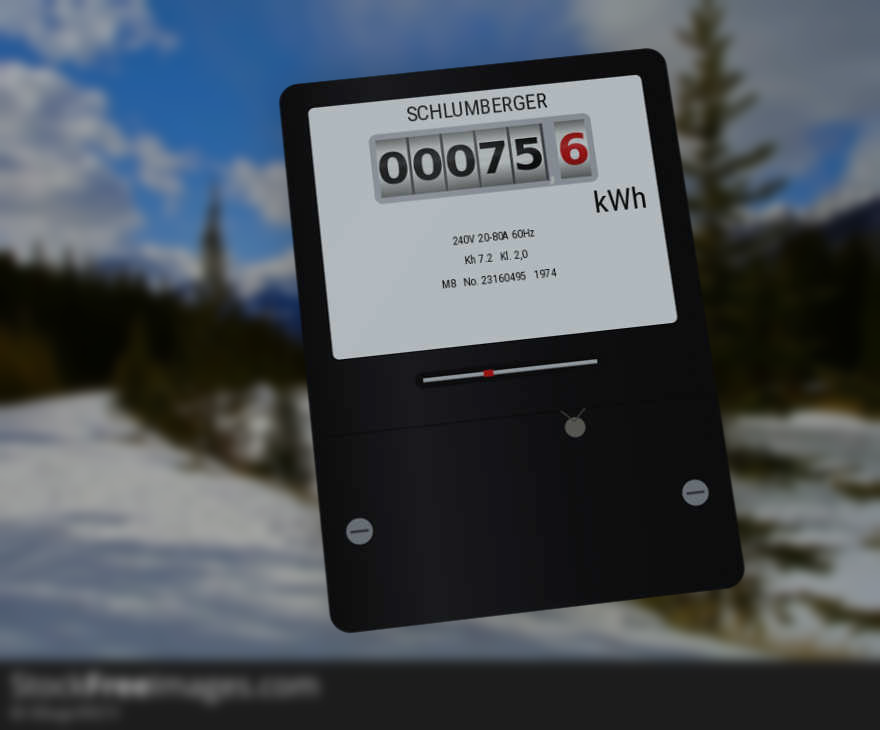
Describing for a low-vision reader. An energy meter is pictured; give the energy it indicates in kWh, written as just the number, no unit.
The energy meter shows 75.6
